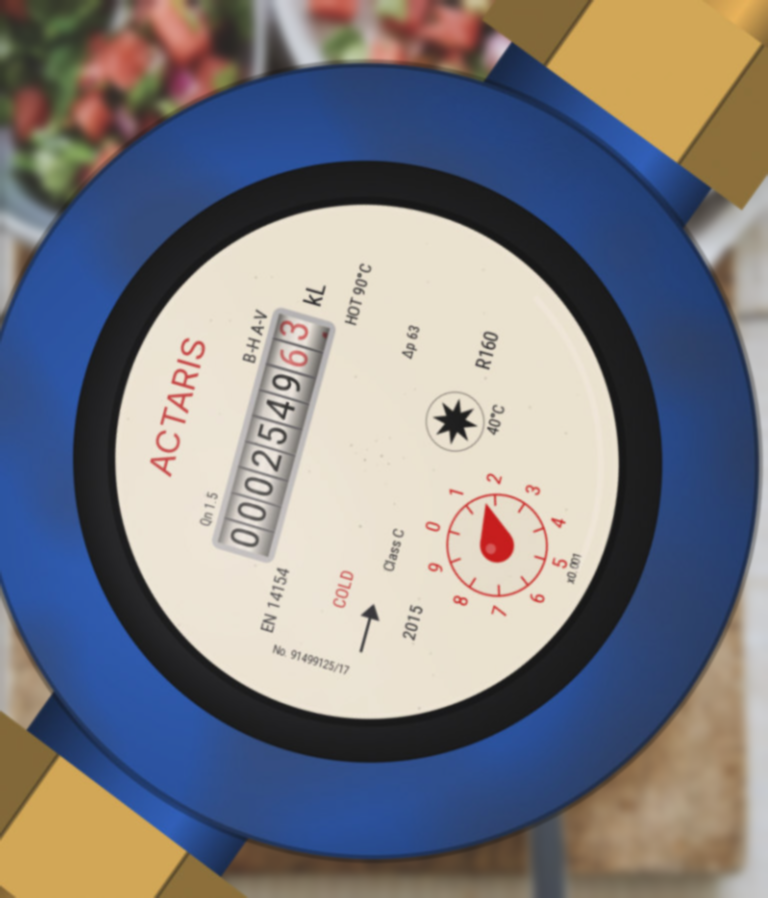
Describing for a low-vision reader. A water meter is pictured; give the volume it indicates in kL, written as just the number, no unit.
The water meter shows 2549.631
